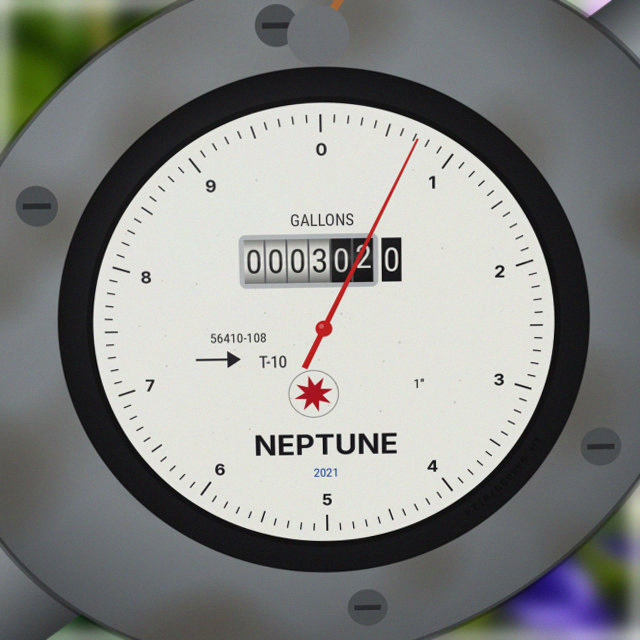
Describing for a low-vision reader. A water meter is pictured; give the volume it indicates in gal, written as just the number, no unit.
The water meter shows 3020.7
